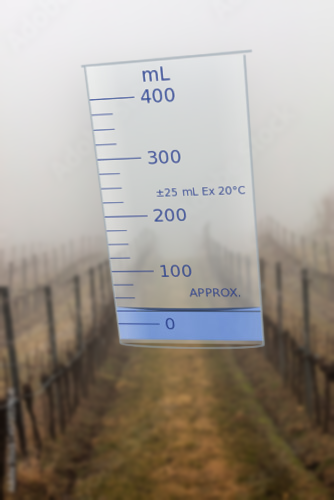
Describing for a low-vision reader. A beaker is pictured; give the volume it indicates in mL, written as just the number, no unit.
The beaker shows 25
